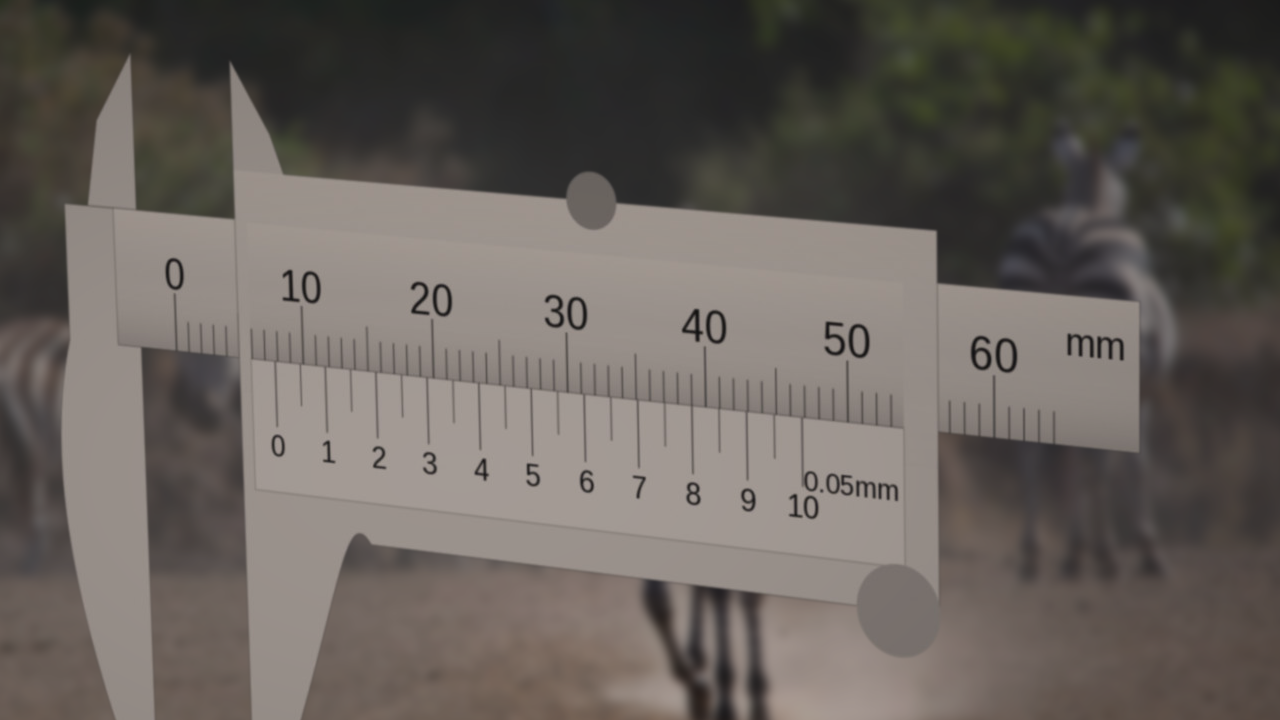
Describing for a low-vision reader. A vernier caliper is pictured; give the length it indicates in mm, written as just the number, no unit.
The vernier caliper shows 7.8
